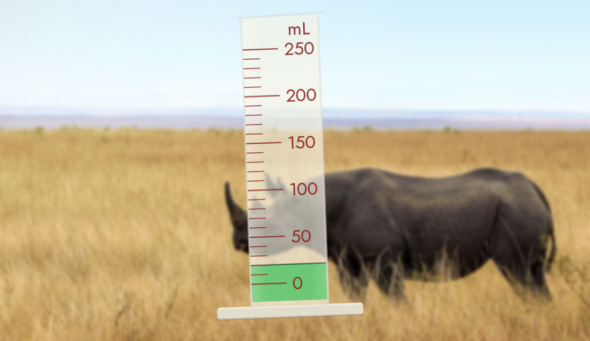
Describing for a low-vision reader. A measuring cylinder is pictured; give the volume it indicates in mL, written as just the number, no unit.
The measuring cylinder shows 20
